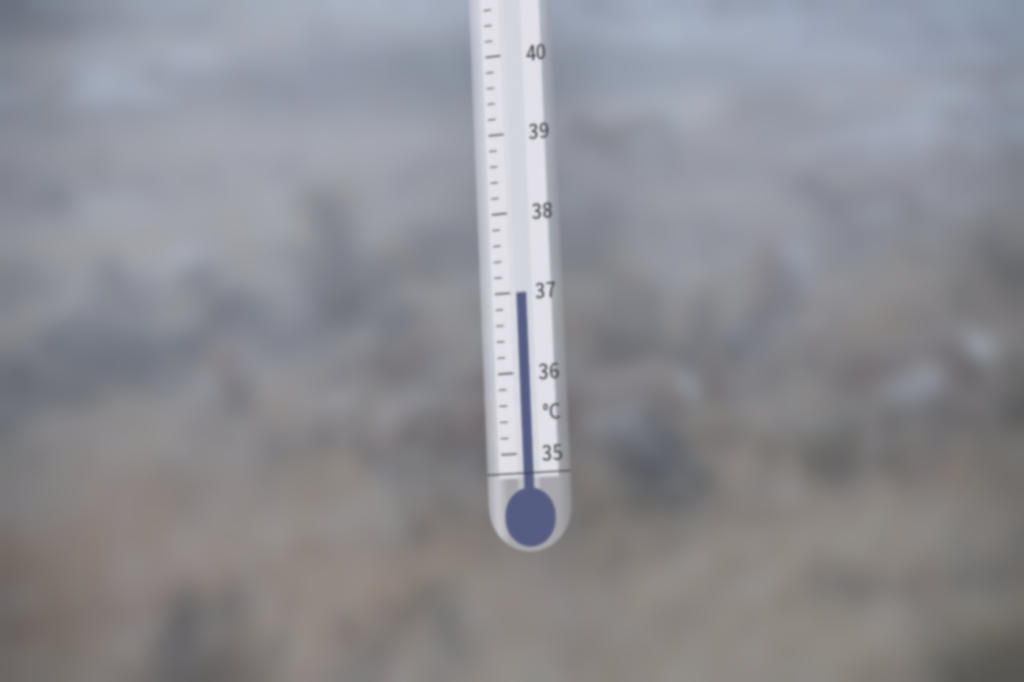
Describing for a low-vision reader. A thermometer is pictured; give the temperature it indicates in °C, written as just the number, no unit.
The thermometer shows 37
